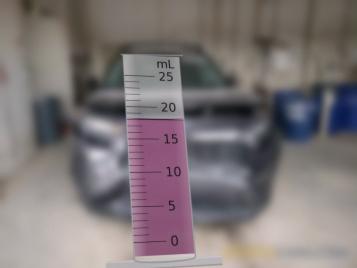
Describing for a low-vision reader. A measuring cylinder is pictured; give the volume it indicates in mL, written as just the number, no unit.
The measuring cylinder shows 18
